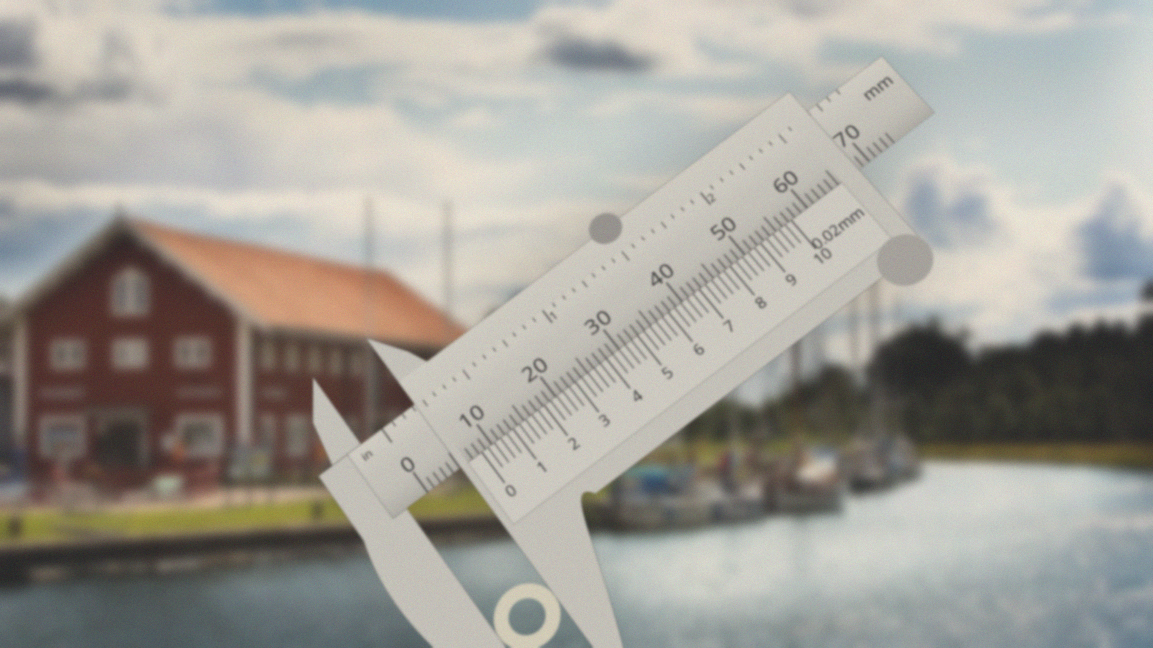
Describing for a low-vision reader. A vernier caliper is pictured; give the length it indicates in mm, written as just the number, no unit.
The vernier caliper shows 8.4
